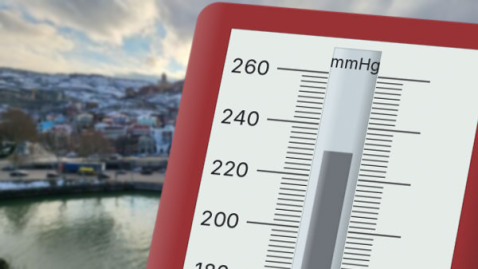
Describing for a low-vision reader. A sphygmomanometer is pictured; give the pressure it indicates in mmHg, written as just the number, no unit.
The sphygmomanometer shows 230
